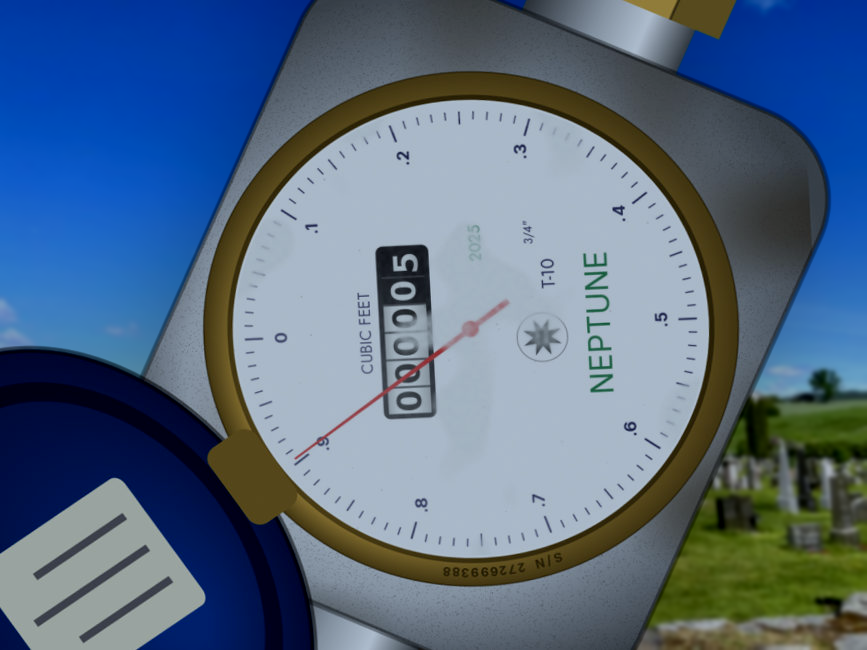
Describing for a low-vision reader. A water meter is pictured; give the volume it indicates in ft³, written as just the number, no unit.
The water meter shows 4.90
